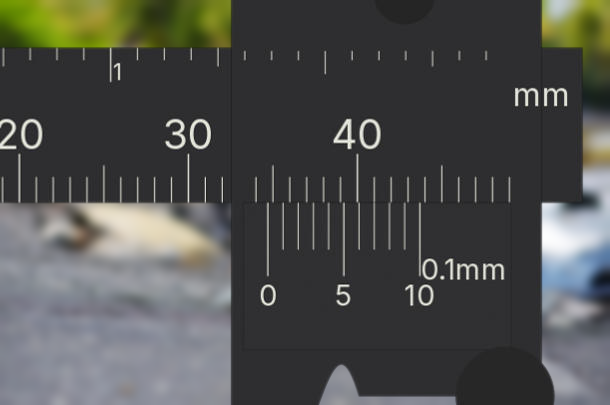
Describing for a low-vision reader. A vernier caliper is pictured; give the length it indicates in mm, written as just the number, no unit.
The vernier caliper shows 34.7
